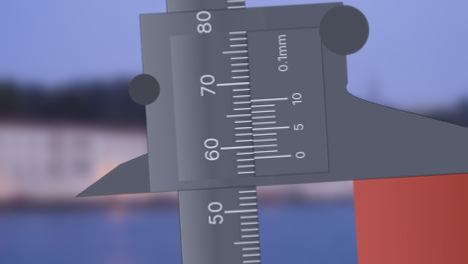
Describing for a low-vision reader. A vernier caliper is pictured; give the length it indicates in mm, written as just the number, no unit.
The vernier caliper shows 58.2
